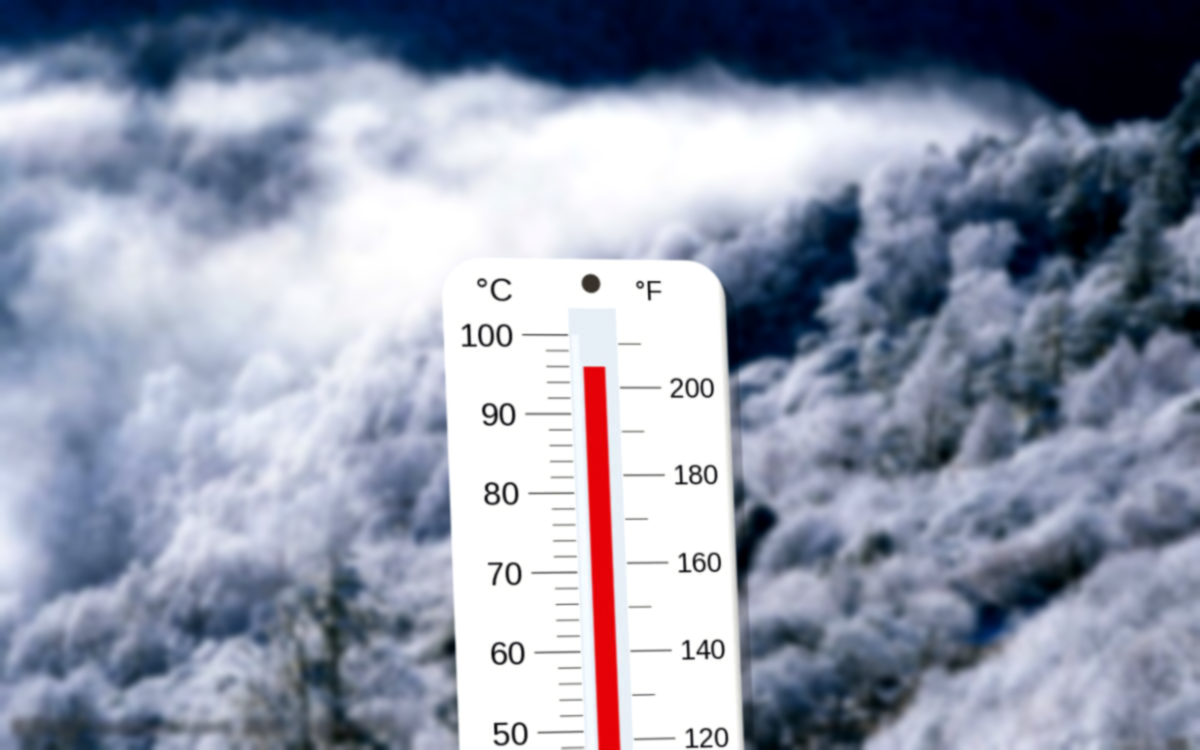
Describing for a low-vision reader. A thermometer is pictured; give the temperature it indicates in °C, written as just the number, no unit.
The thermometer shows 96
